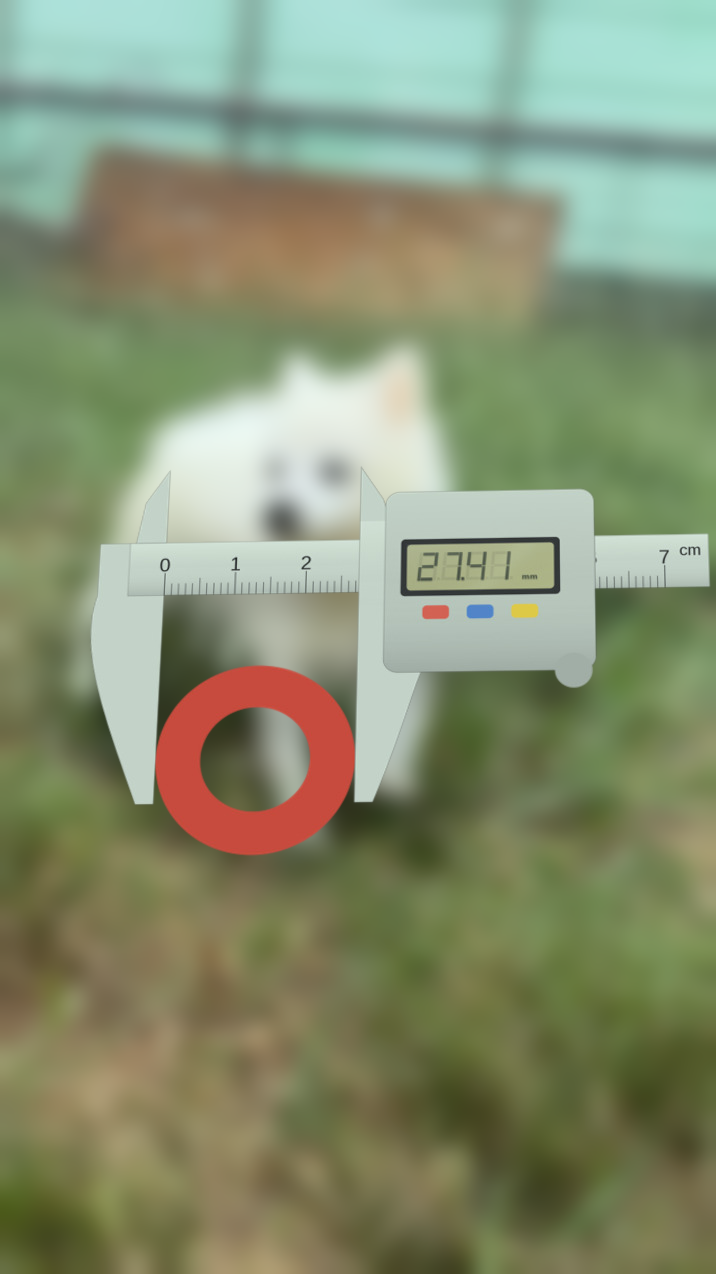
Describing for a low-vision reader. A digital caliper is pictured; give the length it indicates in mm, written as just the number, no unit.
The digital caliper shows 27.41
